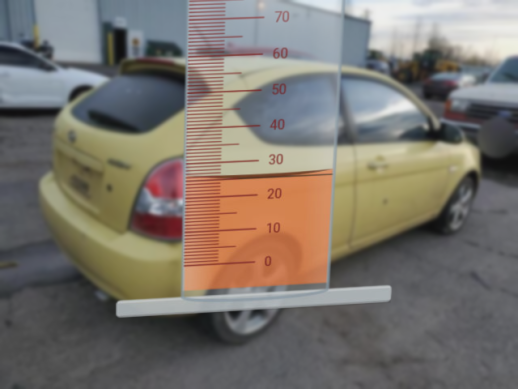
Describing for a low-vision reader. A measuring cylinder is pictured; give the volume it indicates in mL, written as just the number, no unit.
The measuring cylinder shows 25
